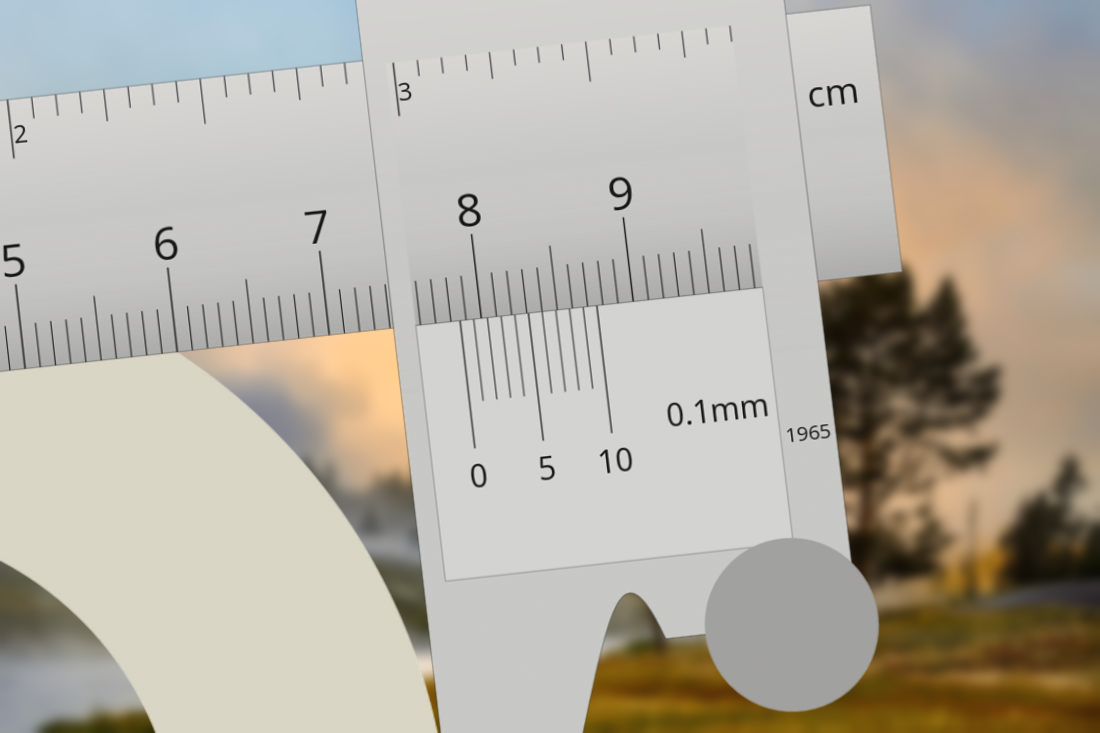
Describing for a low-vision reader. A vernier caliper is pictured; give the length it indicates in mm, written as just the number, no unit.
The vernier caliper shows 78.6
